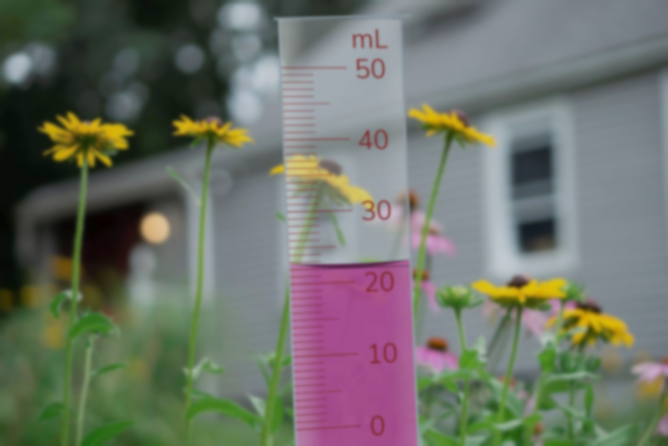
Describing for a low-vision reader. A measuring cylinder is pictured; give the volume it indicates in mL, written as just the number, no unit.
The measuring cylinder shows 22
